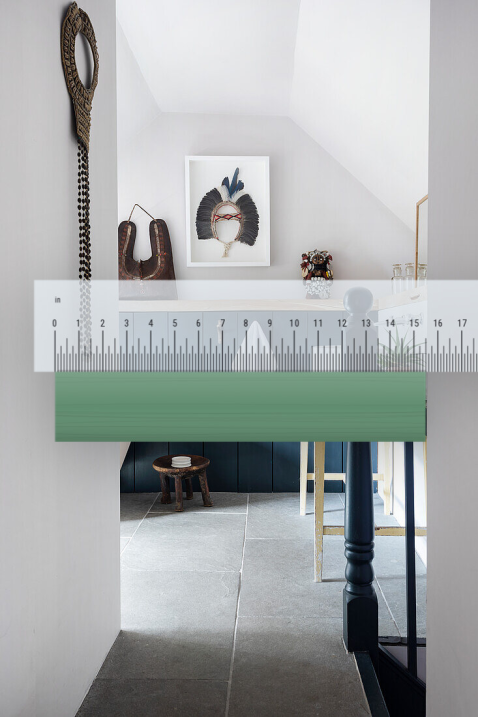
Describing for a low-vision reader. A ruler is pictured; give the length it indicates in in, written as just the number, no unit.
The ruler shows 15.5
